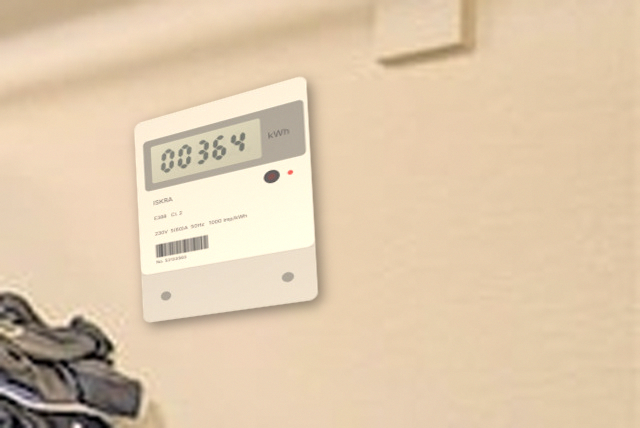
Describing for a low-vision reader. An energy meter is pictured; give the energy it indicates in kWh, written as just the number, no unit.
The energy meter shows 364
